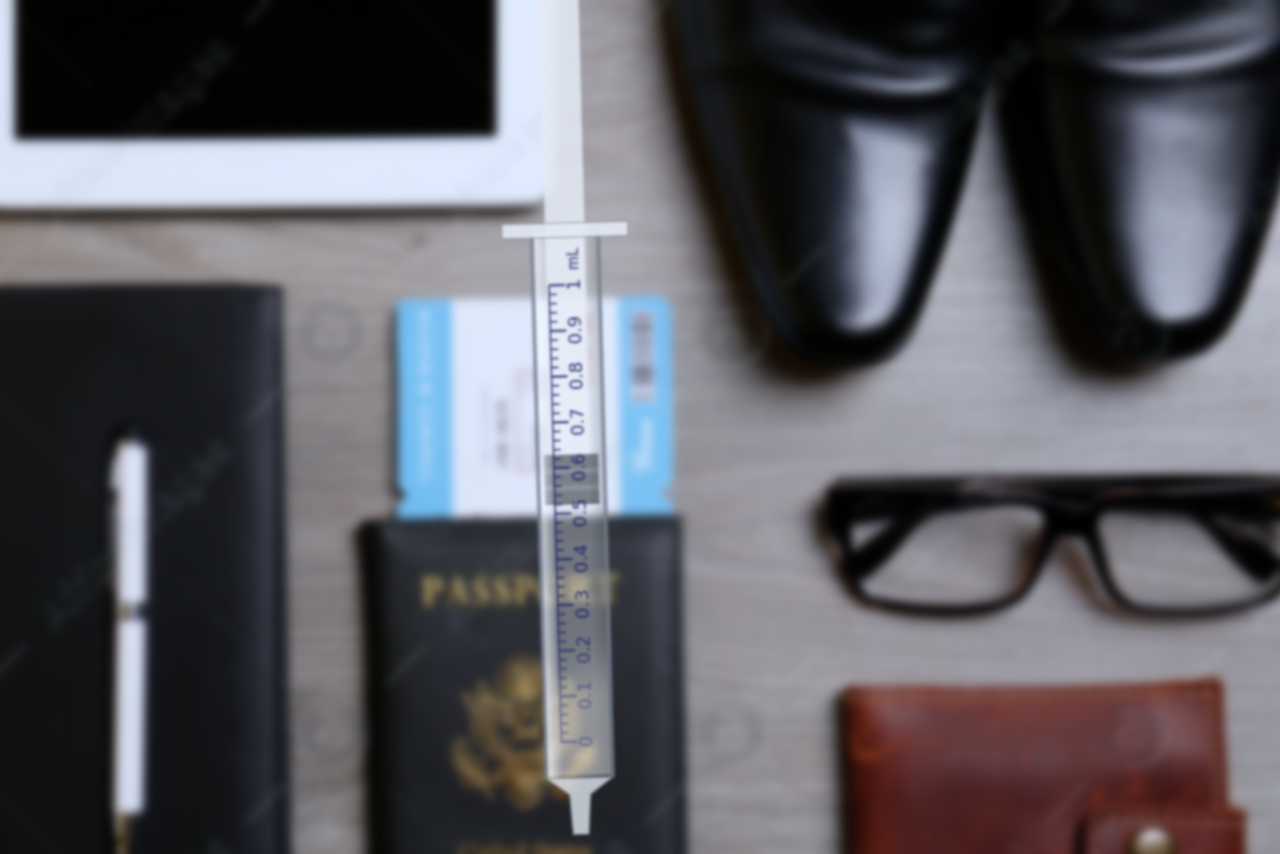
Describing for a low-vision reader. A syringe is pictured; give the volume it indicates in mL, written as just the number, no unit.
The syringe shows 0.52
